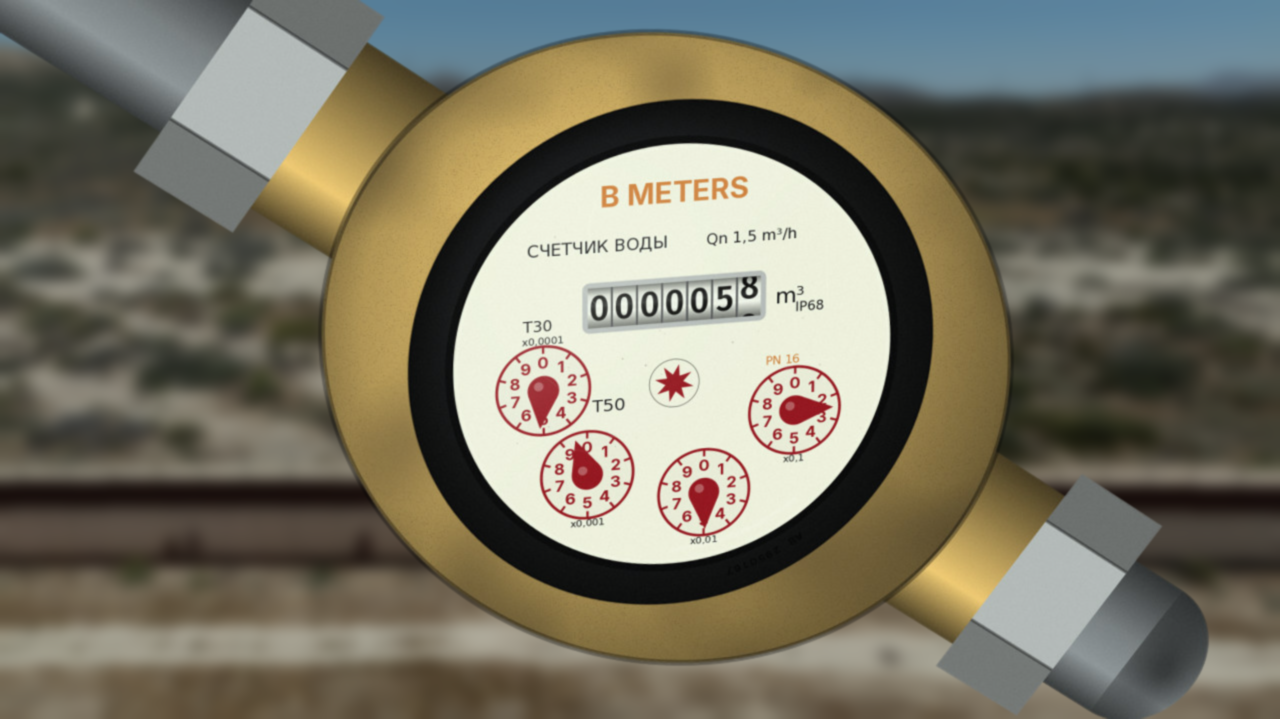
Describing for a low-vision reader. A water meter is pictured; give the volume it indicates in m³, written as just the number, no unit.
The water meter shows 58.2495
